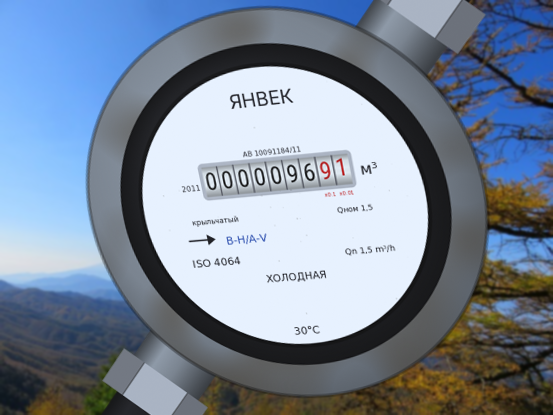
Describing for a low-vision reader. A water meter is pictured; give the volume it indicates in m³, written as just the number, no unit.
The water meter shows 96.91
